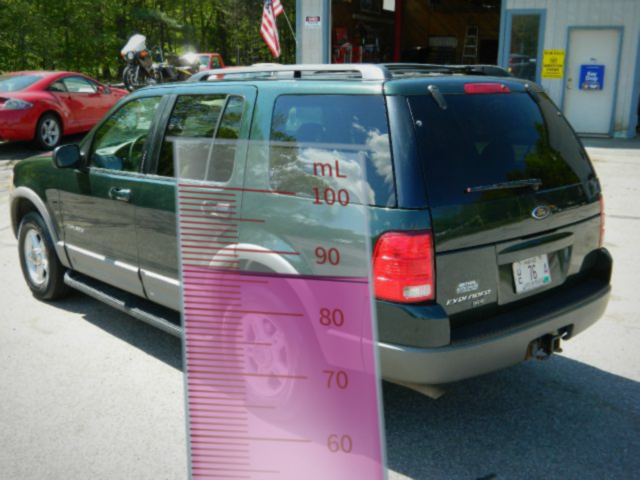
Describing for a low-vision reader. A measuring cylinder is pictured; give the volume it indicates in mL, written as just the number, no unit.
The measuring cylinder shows 86
